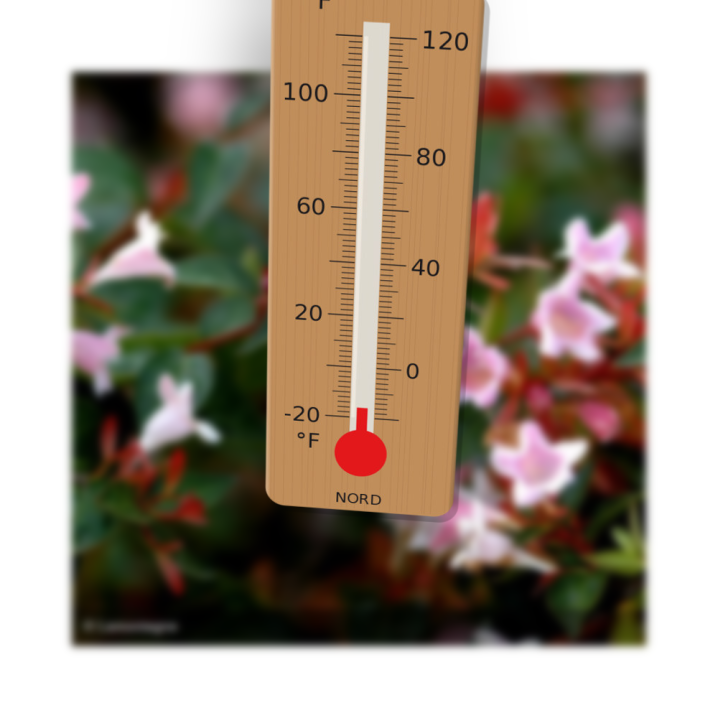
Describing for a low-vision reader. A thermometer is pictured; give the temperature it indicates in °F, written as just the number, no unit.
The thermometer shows -16
